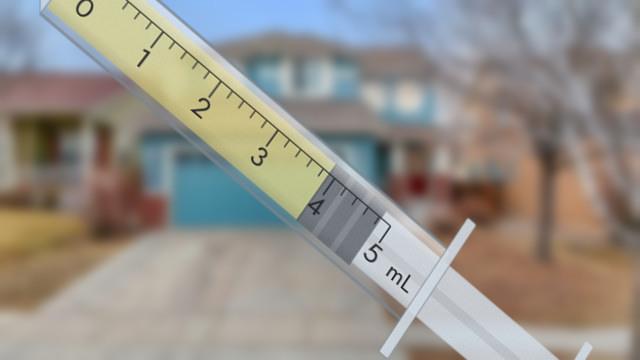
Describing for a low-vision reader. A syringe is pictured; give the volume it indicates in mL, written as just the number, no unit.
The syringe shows 3.9
